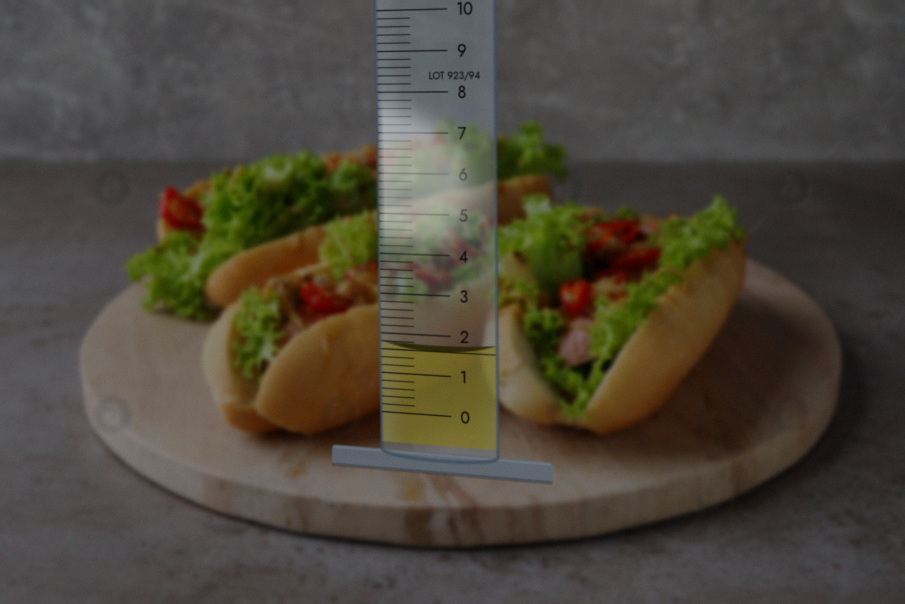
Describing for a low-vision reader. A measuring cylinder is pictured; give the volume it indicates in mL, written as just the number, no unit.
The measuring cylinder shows 1.6
